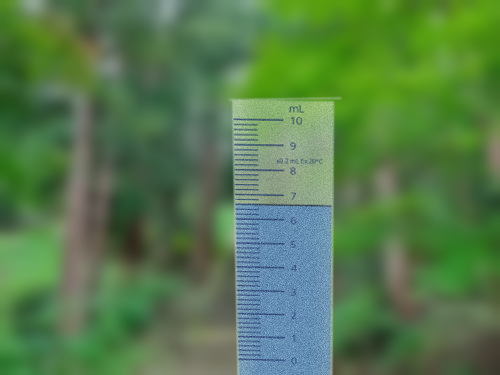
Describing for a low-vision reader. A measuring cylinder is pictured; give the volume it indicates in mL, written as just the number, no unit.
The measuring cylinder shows 6.6
